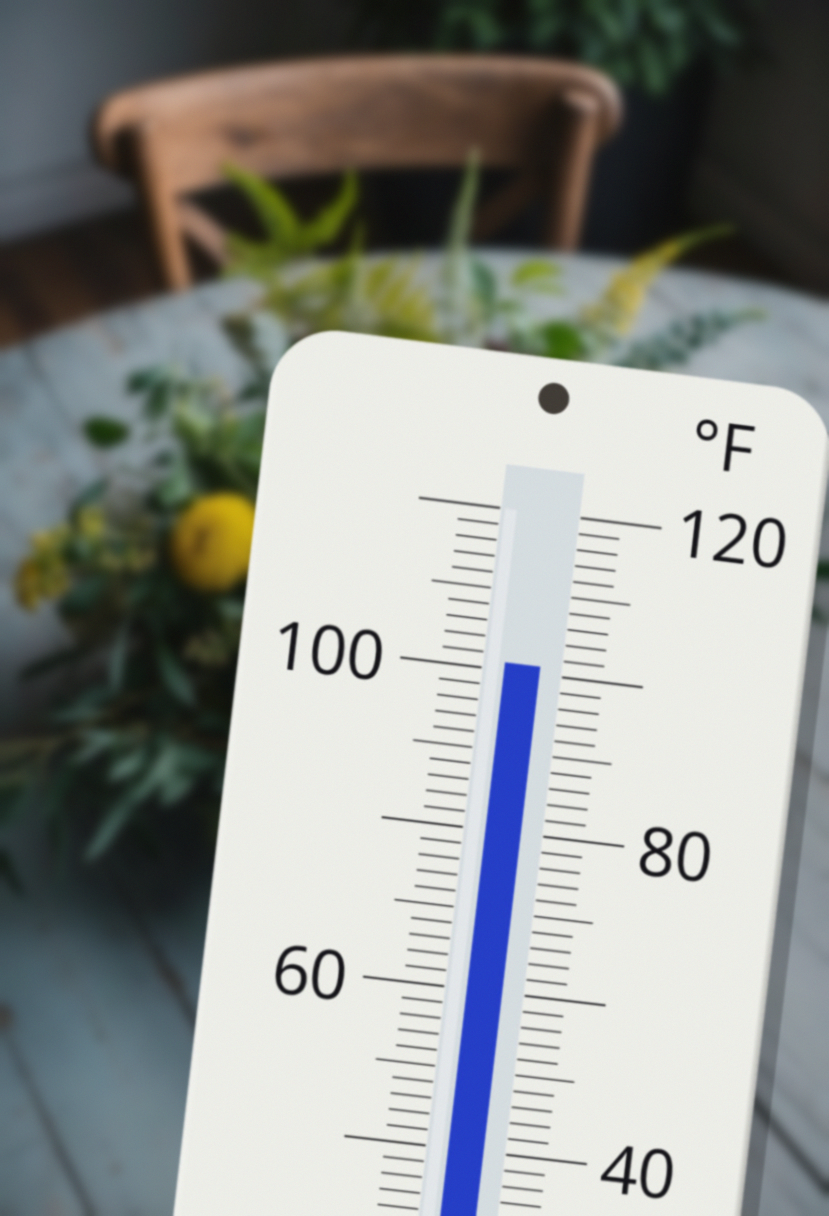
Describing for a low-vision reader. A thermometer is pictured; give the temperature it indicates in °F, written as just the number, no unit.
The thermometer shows 101
